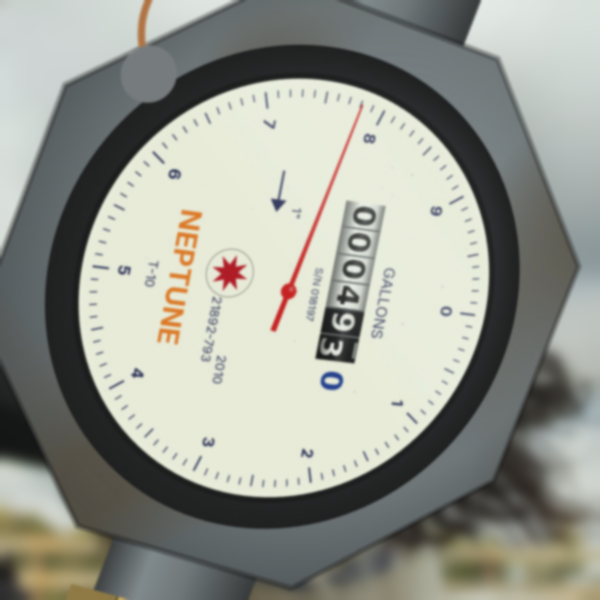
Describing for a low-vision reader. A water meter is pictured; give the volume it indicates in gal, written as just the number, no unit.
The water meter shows 4927.8
